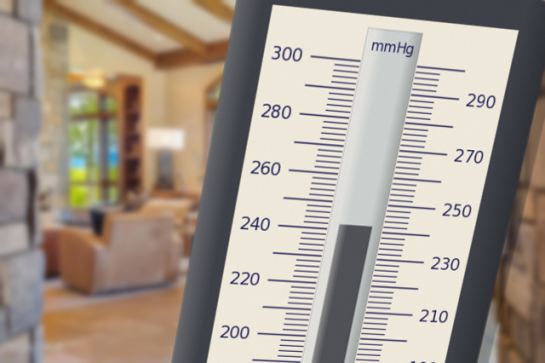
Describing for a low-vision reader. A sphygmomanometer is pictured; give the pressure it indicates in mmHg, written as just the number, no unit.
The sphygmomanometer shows 242
